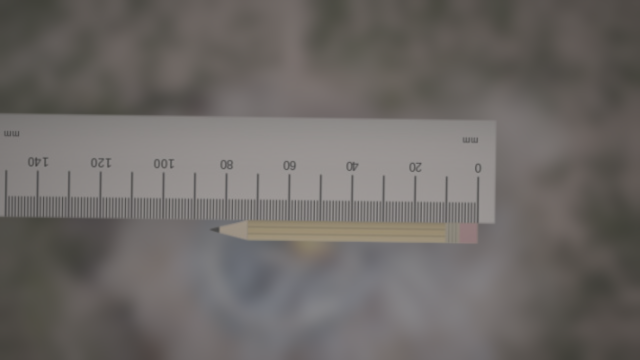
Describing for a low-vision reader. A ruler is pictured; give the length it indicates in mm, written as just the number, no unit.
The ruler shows 85
